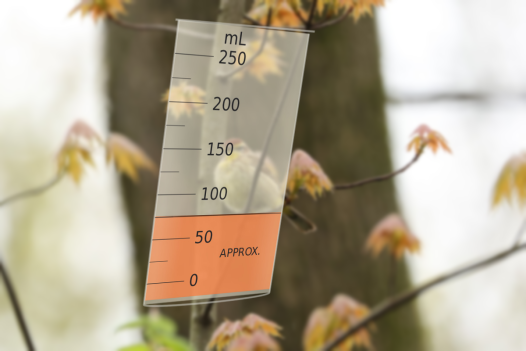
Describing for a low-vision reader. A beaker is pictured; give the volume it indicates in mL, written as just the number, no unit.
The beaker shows 75
